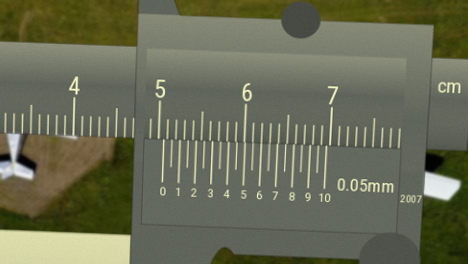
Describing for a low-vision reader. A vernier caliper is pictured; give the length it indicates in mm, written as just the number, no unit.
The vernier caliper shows 50.6
